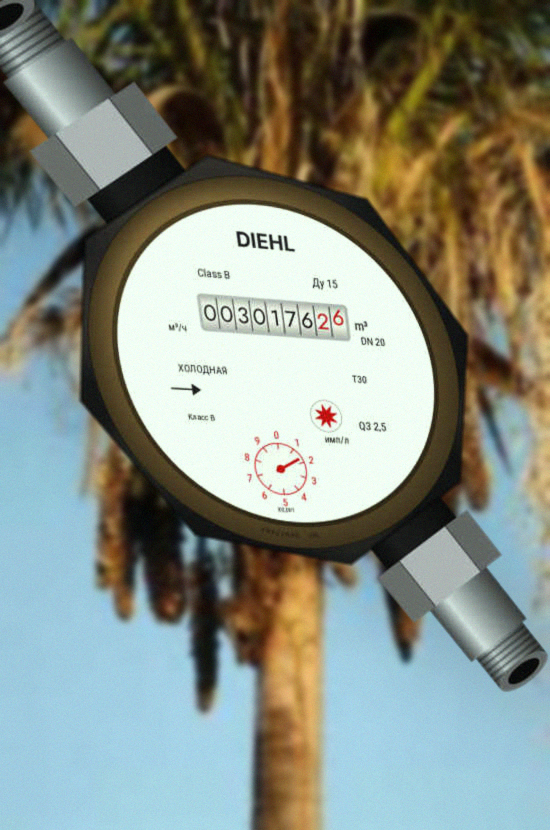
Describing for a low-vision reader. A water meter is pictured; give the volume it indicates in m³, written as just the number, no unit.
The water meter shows 30176.261
